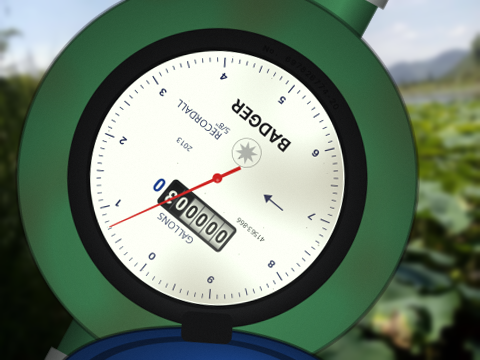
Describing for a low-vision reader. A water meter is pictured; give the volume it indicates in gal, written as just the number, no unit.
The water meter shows 30.7
